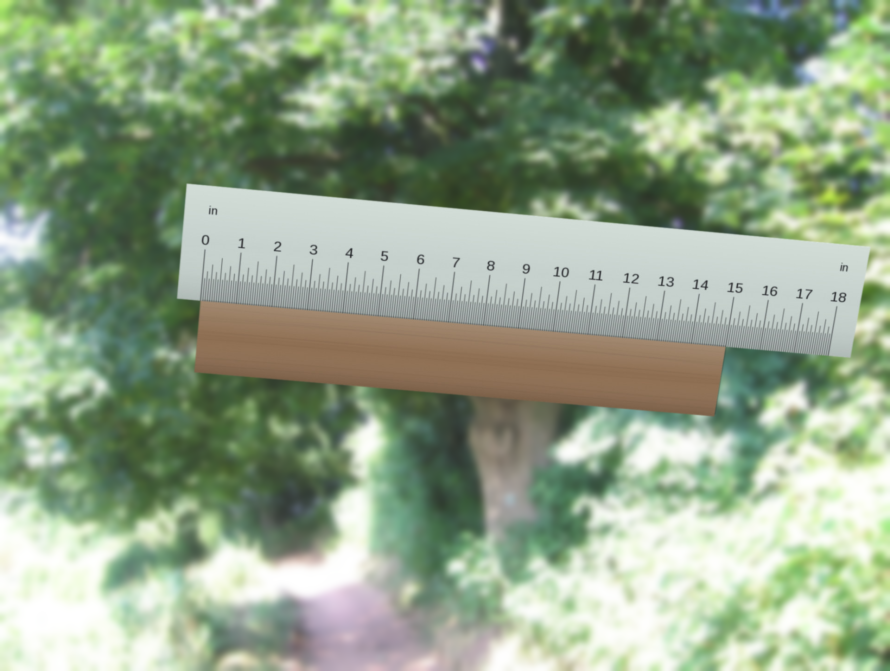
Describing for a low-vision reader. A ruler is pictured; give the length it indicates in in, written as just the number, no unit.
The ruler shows 15
